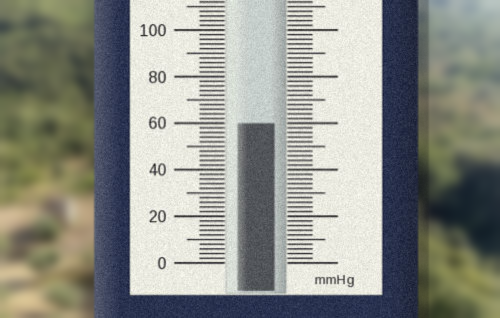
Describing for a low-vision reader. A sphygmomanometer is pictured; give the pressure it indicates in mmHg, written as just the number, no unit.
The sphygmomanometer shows 60
